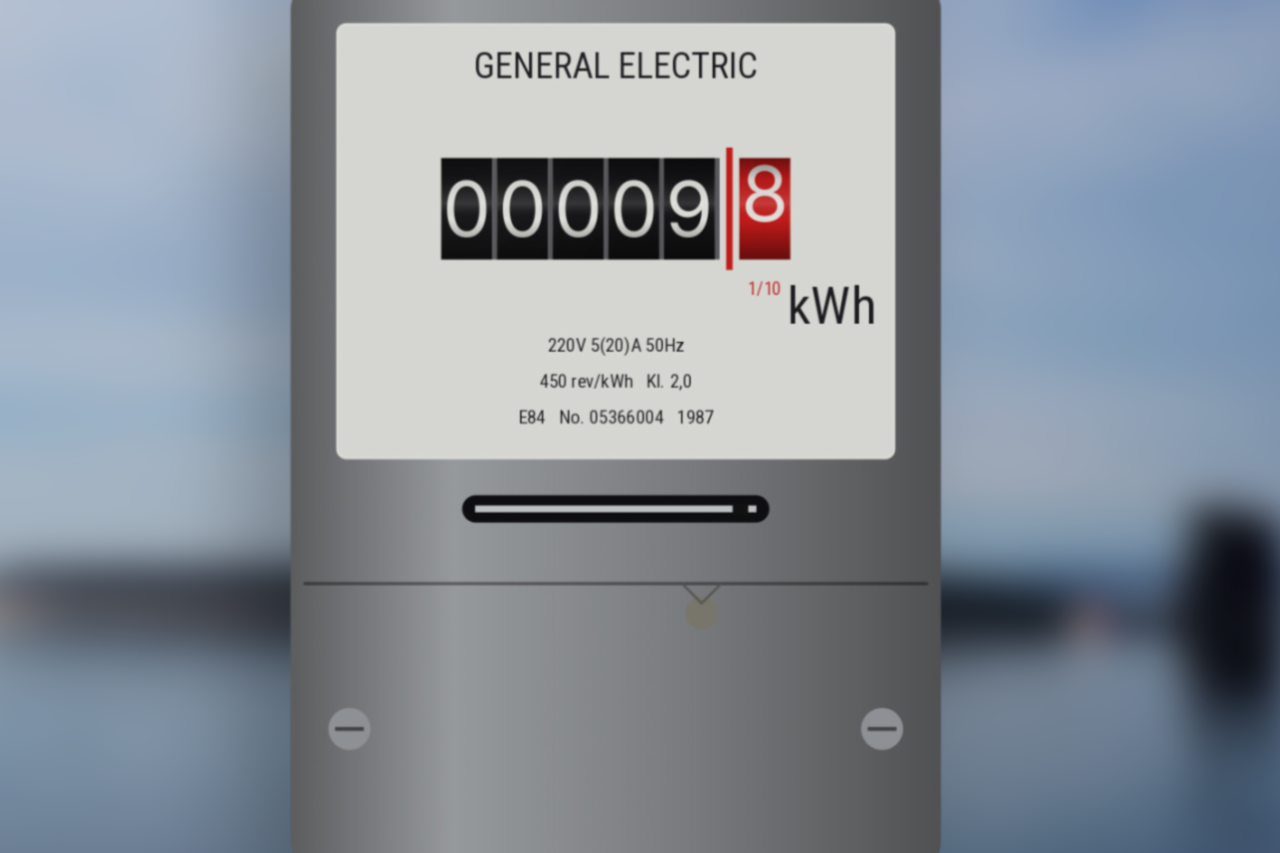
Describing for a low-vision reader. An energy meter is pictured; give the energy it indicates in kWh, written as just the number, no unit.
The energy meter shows 9.8
